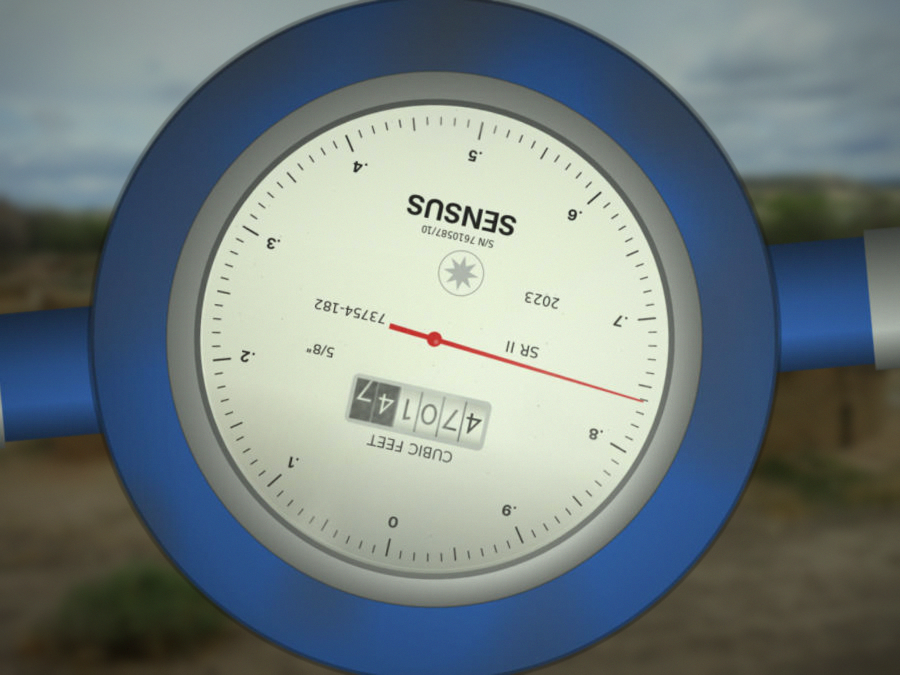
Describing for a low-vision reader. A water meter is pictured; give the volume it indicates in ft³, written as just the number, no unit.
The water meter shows 470146.76
